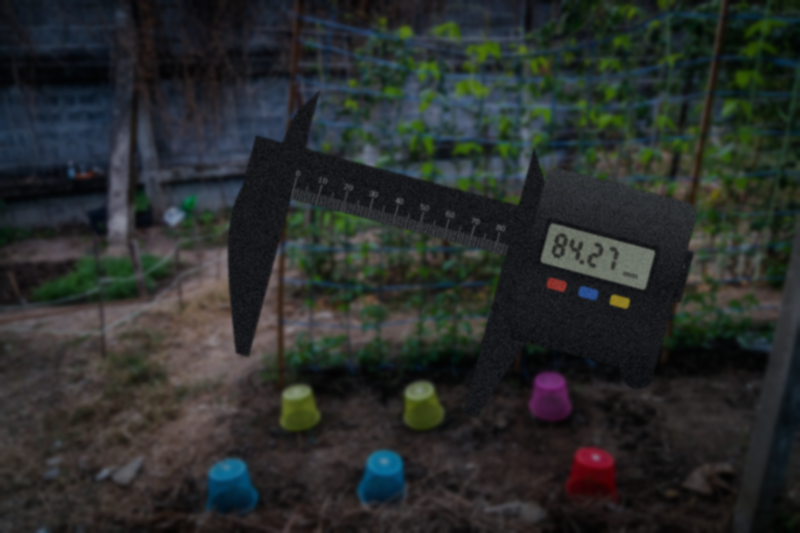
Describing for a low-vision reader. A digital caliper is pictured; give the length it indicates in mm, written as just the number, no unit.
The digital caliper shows 84.27
